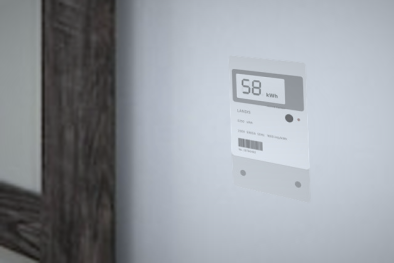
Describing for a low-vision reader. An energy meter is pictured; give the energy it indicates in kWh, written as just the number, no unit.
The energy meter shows 58
